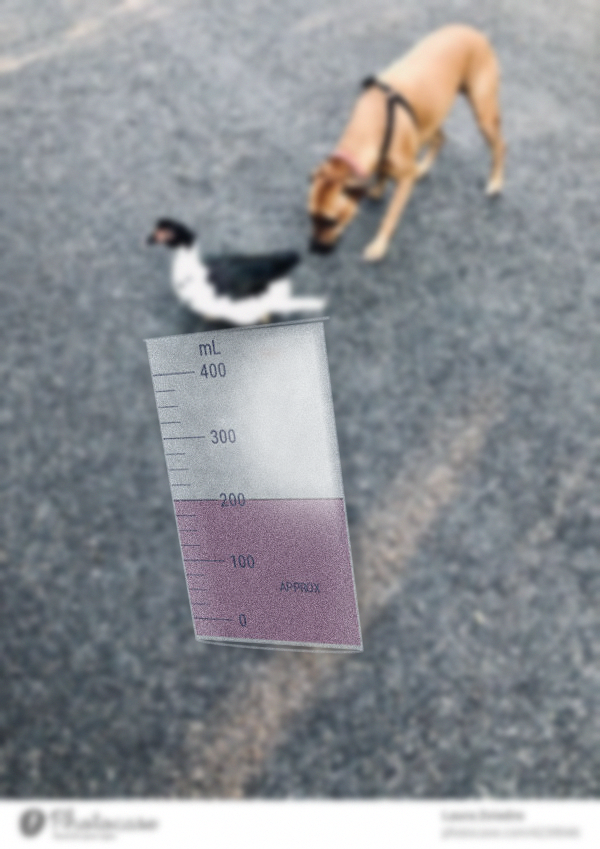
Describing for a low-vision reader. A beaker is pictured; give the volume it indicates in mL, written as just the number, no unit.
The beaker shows 200
